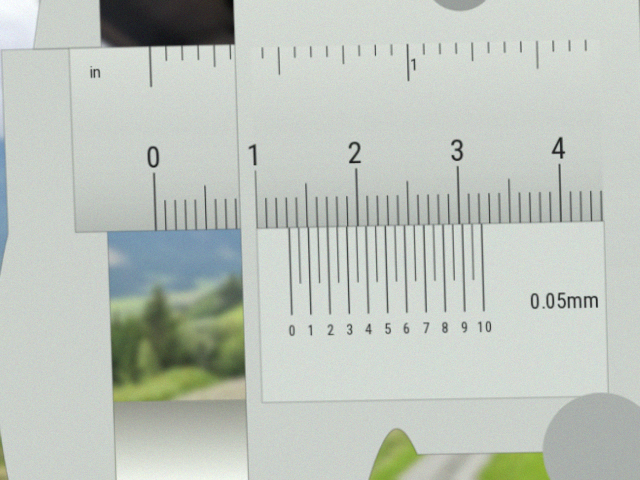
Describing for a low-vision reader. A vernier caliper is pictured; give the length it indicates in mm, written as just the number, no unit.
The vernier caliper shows 13.2
